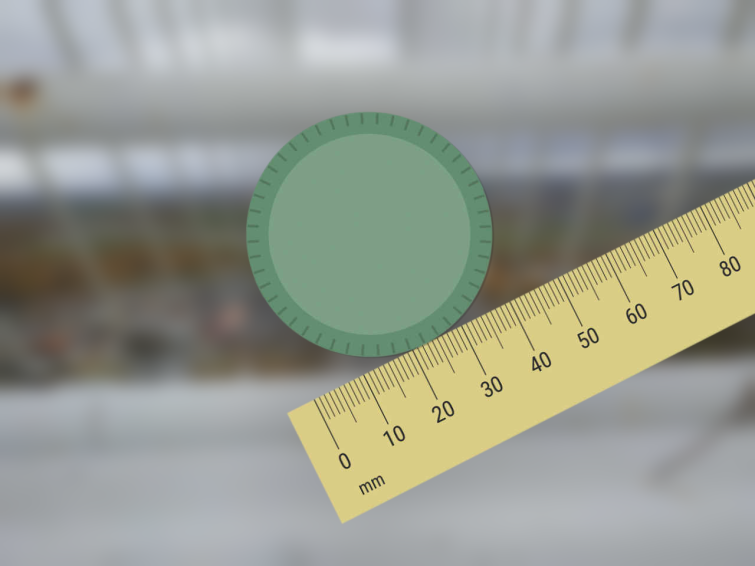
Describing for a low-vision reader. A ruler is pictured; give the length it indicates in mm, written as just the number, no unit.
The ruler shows 45
